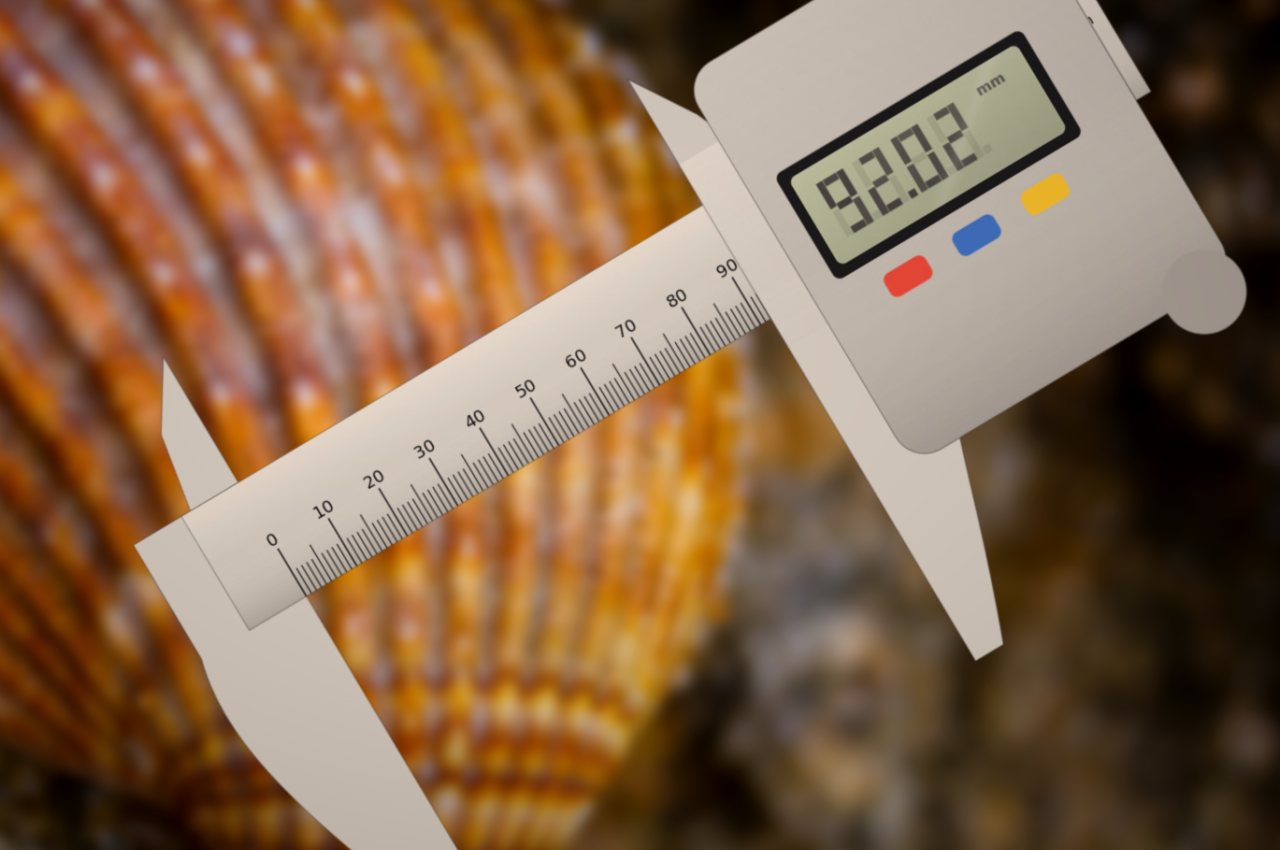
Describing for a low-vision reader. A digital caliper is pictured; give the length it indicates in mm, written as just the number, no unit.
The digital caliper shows 92.02
